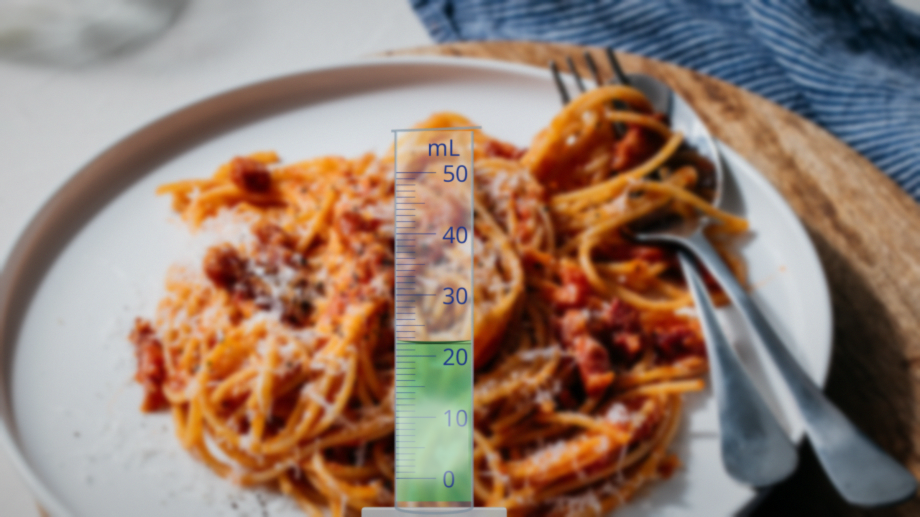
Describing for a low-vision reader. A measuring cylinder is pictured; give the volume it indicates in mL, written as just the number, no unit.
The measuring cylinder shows 22
